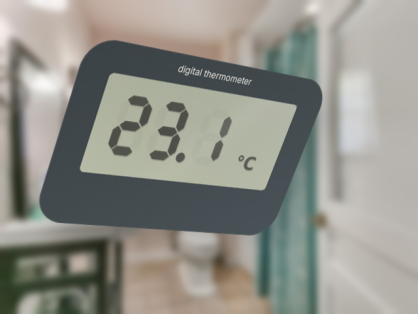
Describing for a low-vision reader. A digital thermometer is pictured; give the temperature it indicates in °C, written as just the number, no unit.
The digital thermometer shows 23.1
